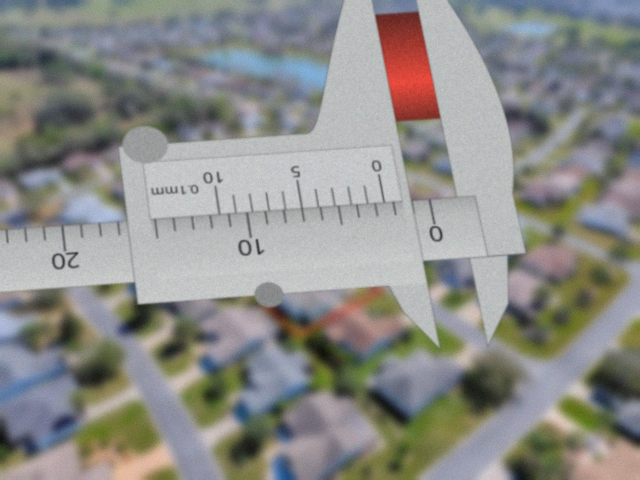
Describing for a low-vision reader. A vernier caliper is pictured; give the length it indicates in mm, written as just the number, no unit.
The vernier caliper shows 2.5
